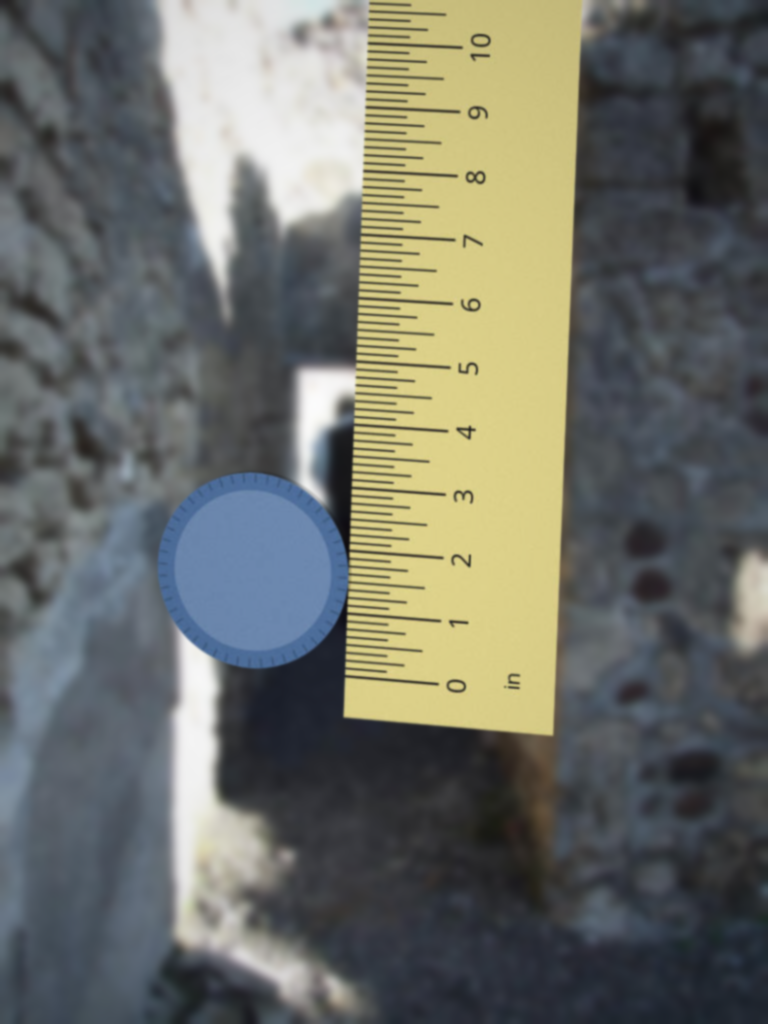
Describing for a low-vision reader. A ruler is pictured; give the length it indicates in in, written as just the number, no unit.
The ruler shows 3.125
